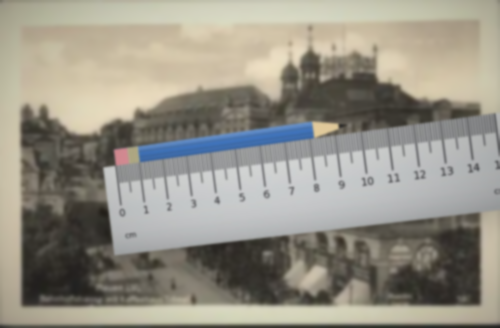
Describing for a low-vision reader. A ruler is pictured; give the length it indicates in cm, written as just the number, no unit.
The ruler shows 9.5
